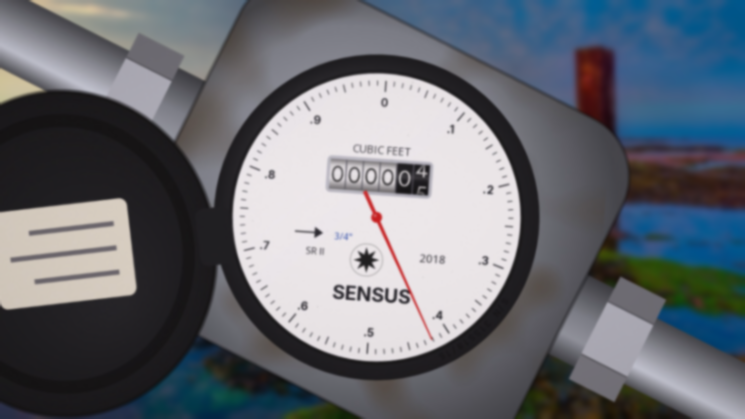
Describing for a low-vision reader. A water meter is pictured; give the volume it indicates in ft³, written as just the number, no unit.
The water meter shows 4.42
